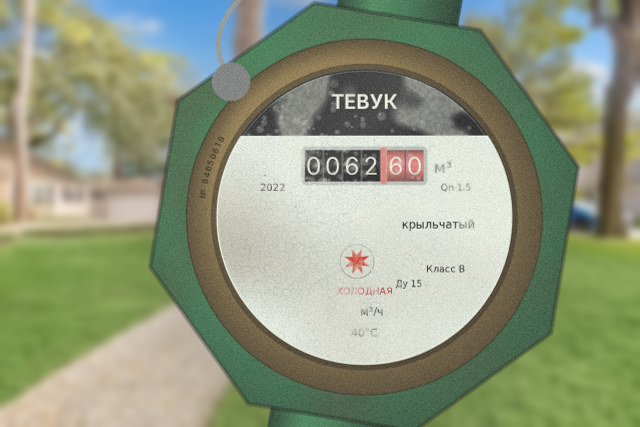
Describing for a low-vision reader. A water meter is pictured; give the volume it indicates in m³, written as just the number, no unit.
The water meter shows 62.60
